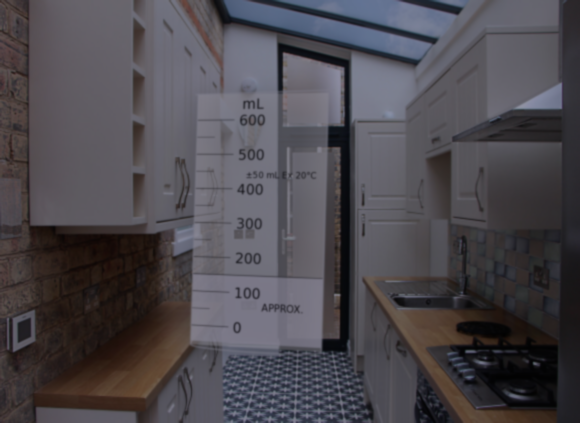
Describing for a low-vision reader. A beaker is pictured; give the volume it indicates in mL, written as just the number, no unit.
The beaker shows 150
